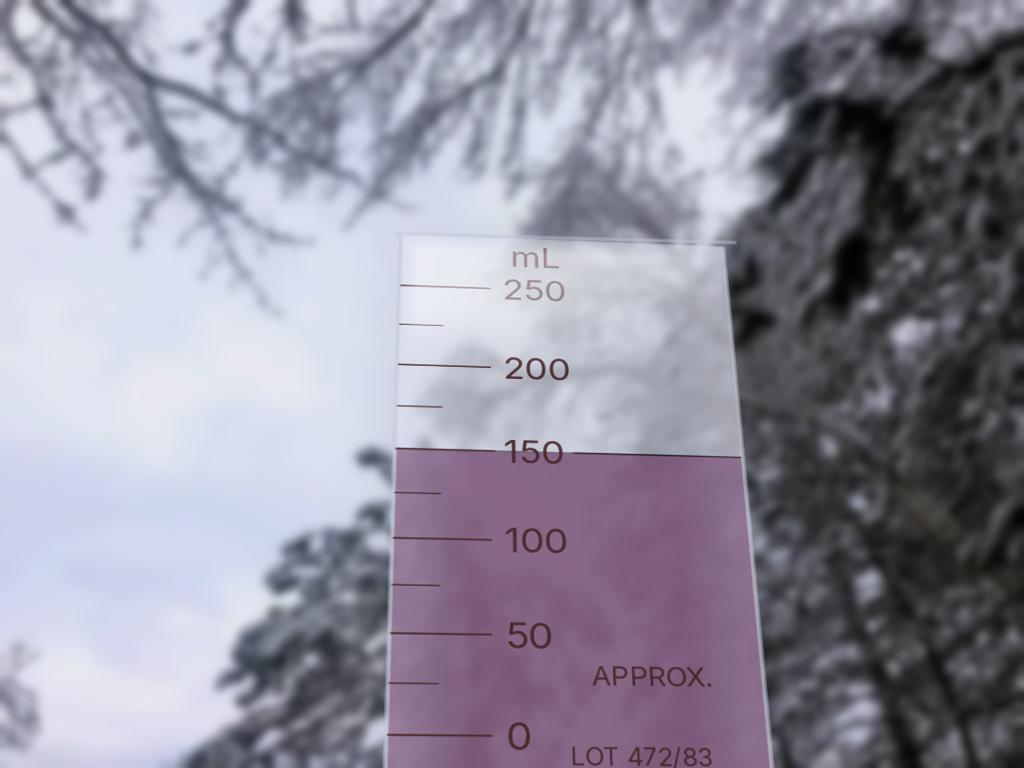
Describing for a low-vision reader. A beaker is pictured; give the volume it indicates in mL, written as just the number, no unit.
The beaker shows 150
